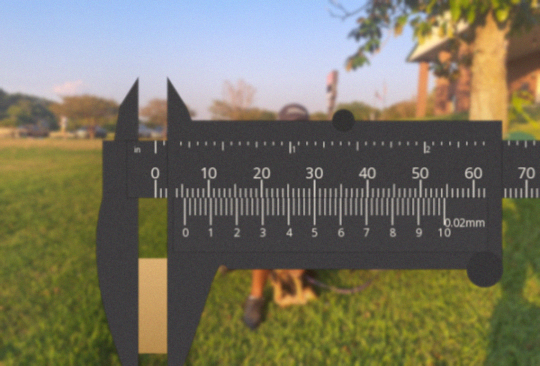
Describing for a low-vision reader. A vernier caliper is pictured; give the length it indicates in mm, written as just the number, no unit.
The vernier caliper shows 5.5
